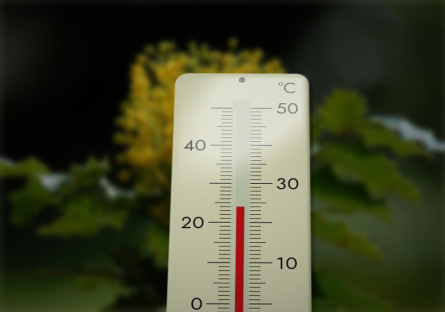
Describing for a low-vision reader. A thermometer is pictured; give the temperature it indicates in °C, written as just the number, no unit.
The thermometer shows 24
